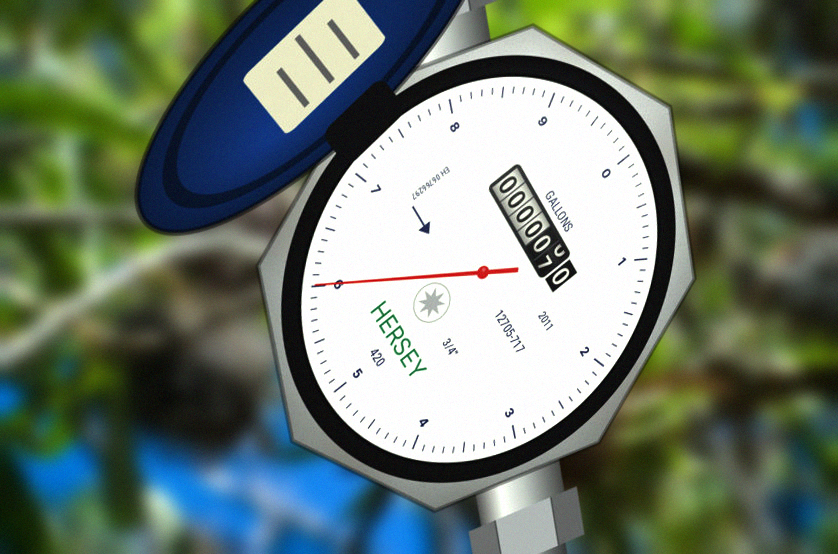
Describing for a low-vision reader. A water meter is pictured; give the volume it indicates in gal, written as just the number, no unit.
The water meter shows 66.0
